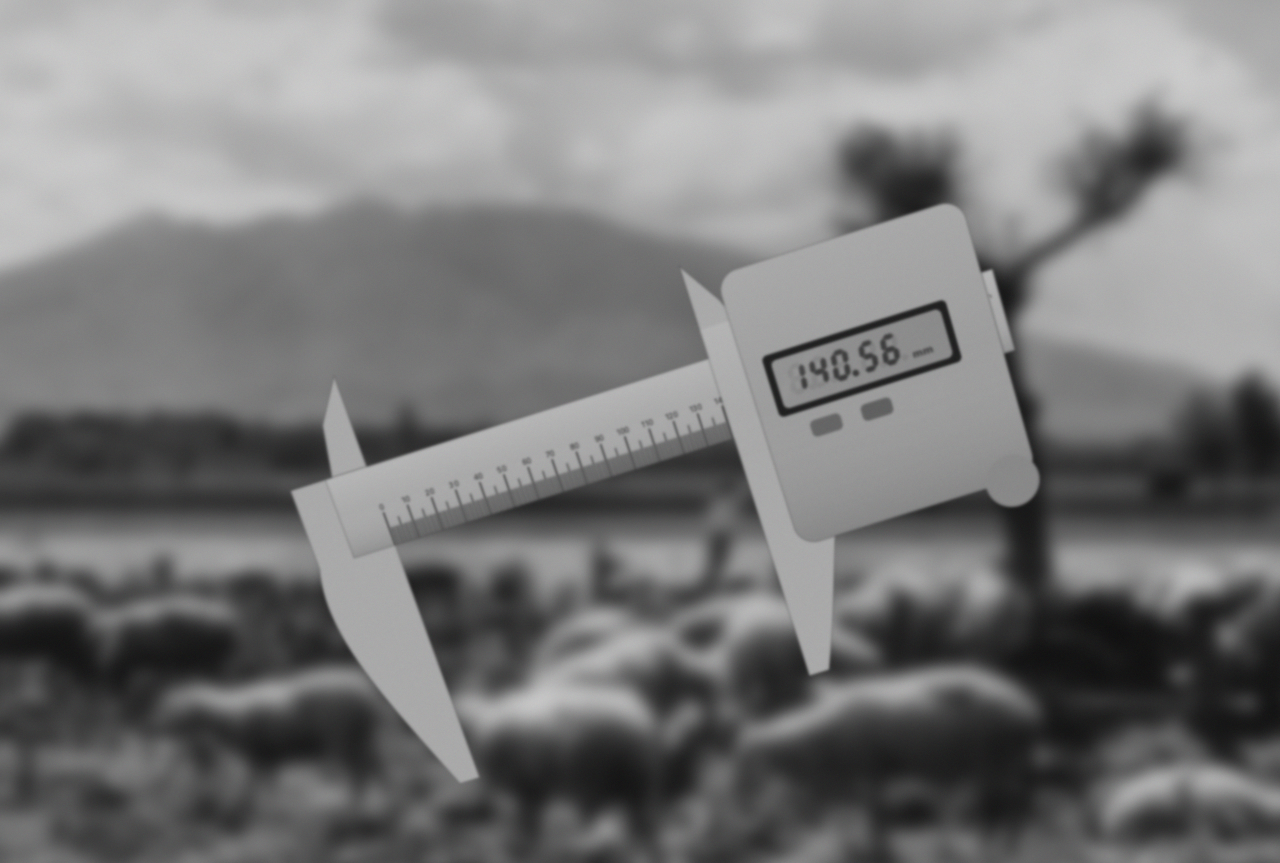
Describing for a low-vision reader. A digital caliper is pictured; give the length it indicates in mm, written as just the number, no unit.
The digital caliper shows 140.56
